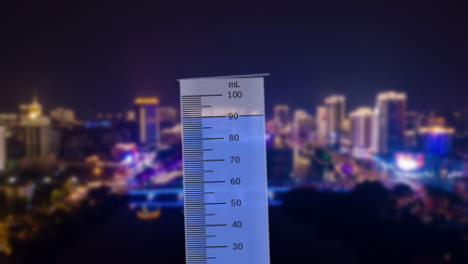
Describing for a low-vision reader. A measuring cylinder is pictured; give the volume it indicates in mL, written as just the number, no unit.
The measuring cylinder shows 90
